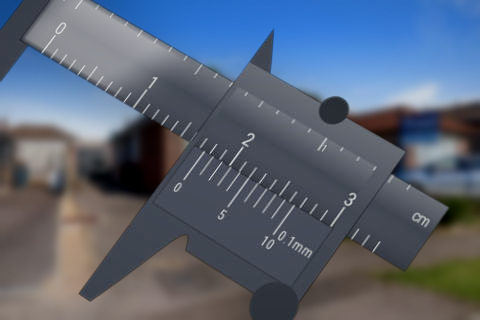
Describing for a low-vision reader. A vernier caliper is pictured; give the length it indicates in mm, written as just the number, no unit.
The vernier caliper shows 17.5
